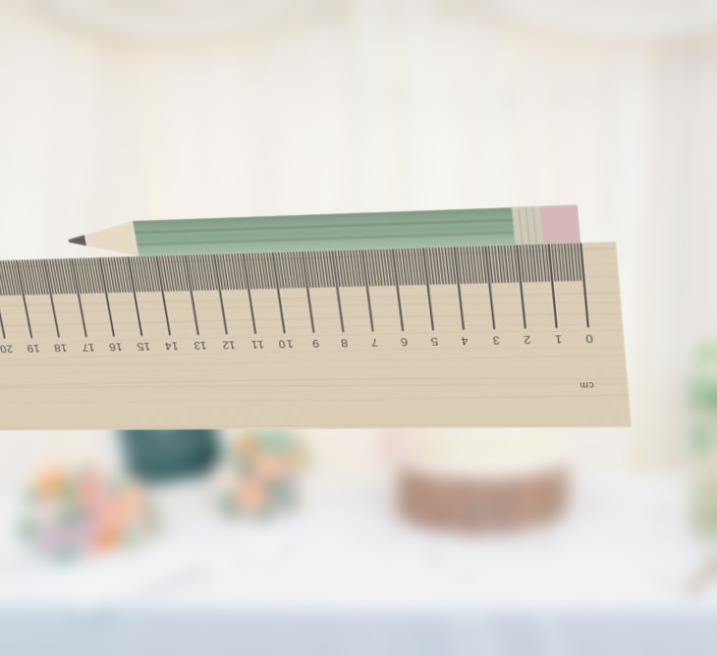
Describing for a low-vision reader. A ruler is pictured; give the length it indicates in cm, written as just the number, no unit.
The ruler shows 17
